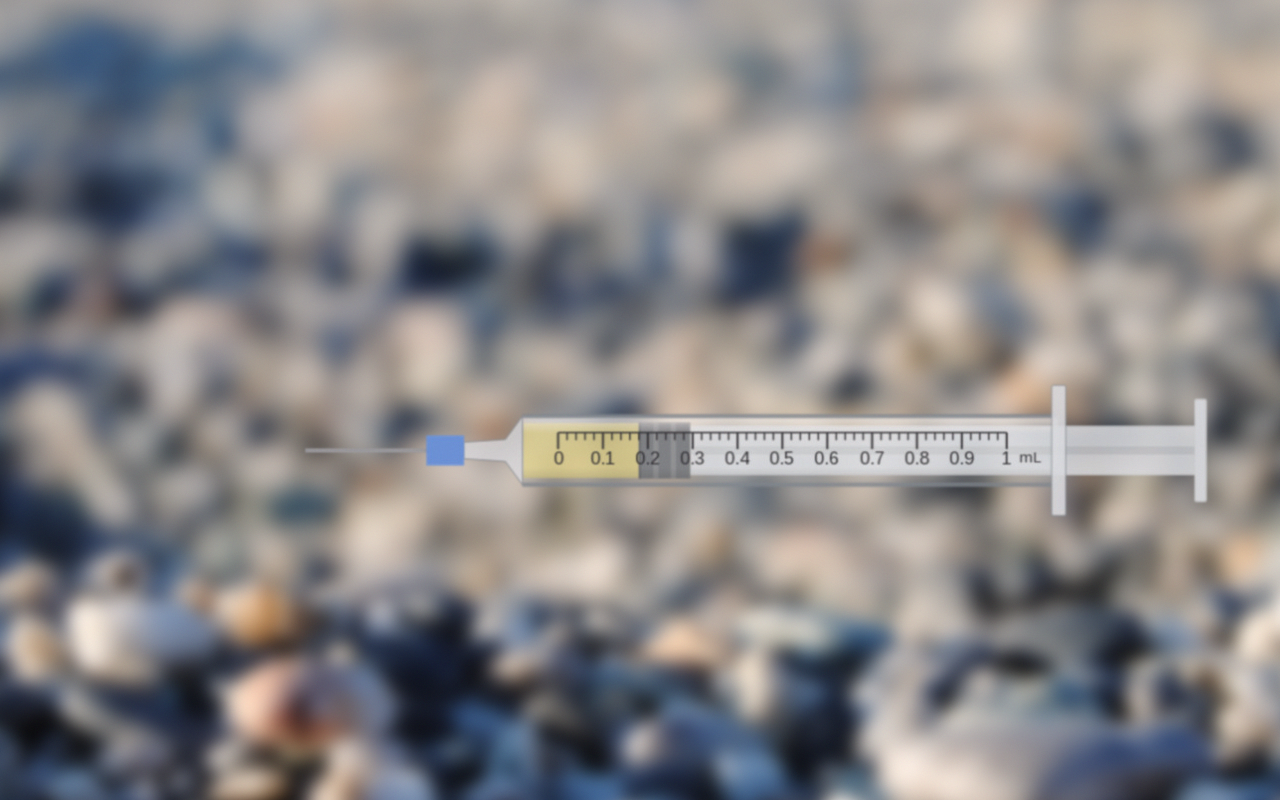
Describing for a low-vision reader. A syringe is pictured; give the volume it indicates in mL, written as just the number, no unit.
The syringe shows 0.18
